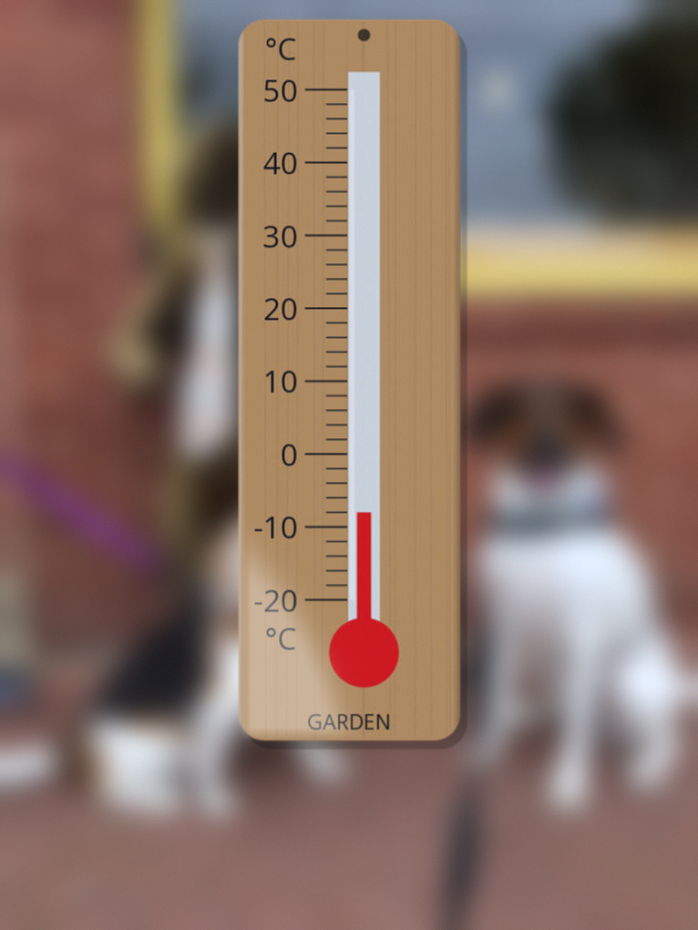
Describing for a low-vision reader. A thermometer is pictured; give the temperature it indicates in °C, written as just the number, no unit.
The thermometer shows -8
